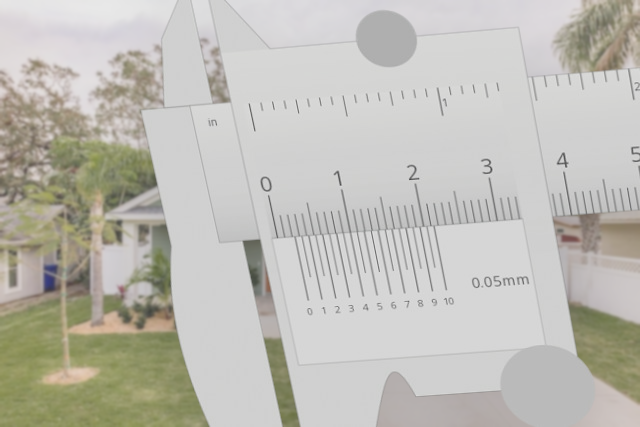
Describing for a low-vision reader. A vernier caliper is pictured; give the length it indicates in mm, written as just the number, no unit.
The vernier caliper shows 2.4
